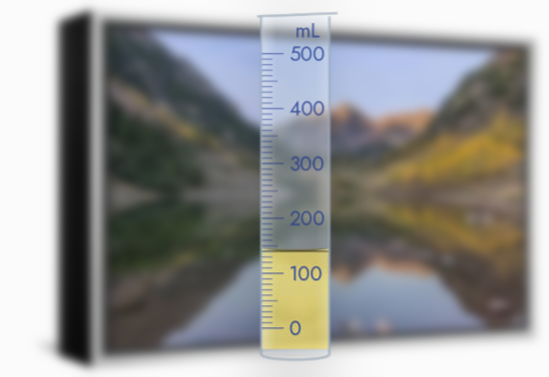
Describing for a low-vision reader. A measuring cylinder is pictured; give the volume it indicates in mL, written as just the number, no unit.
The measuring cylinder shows 140
